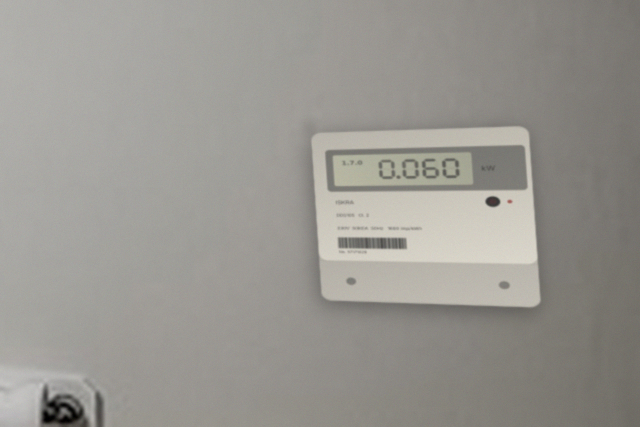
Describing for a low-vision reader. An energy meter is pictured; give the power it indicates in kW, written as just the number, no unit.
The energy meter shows 0.060
